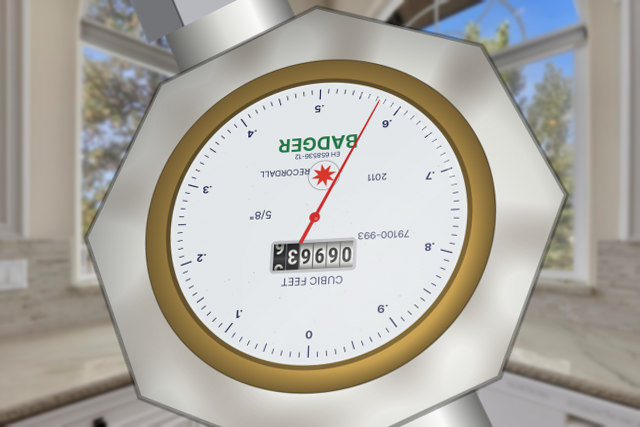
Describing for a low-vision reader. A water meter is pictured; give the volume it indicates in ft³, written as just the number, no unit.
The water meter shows 69635.57
